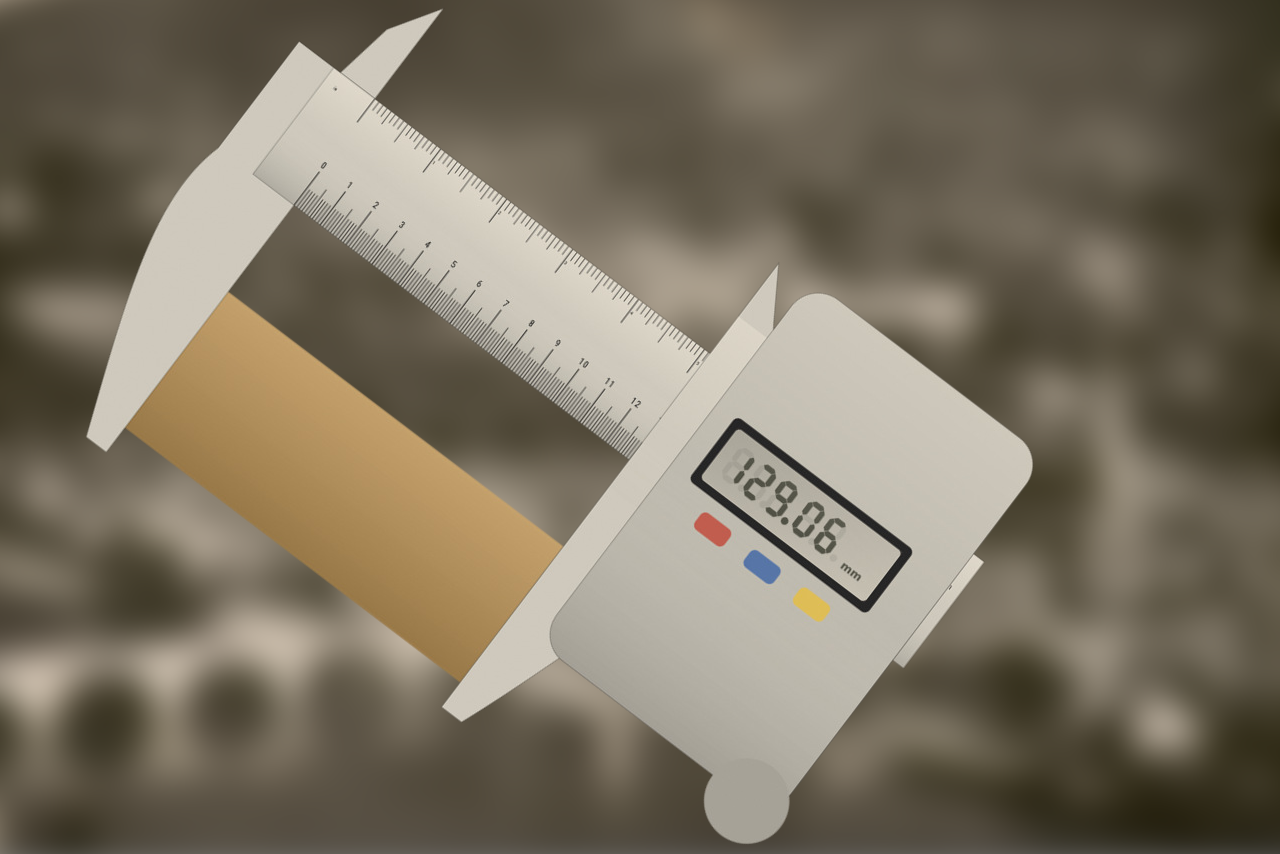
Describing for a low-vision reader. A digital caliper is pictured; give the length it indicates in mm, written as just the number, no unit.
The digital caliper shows 129.06
